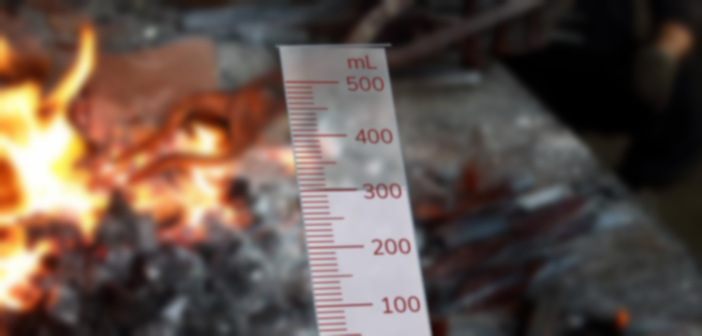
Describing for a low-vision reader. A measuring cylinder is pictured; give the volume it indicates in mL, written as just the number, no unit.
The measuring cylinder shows 300
